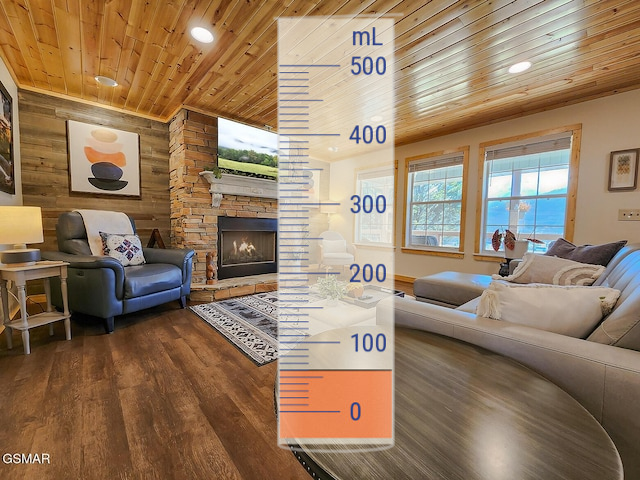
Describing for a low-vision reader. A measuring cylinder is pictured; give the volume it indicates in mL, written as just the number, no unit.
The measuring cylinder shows 60
